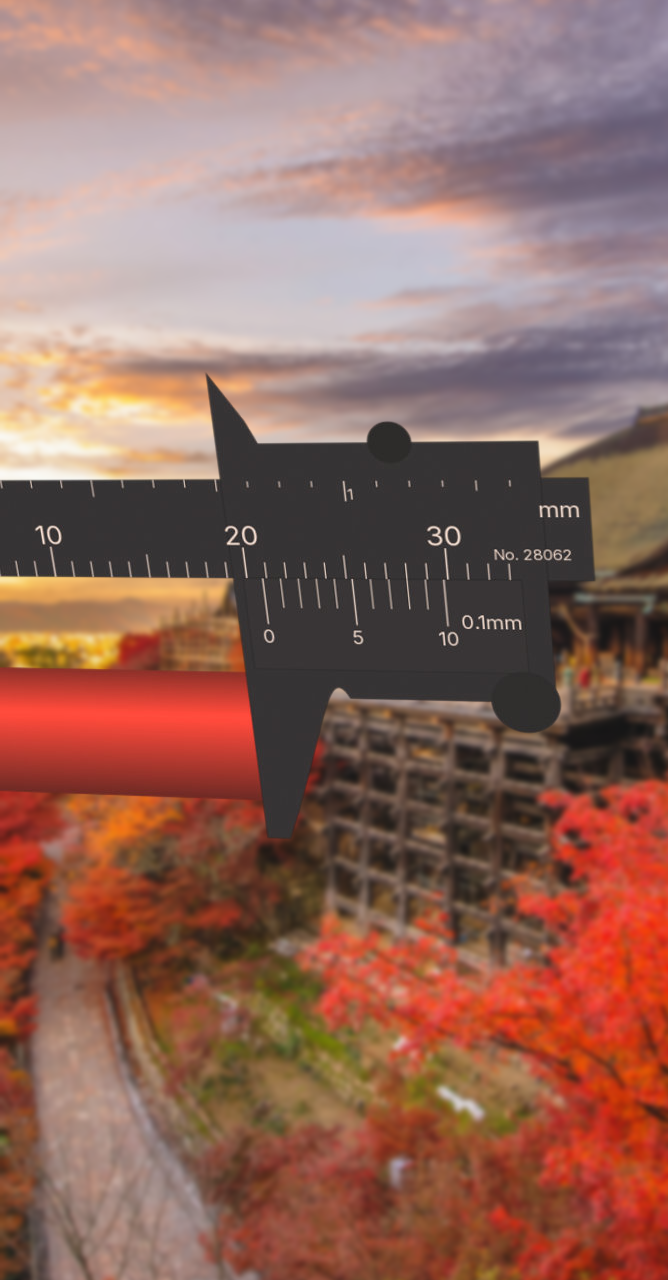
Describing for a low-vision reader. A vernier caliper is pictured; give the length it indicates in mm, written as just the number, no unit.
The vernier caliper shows 20.8
